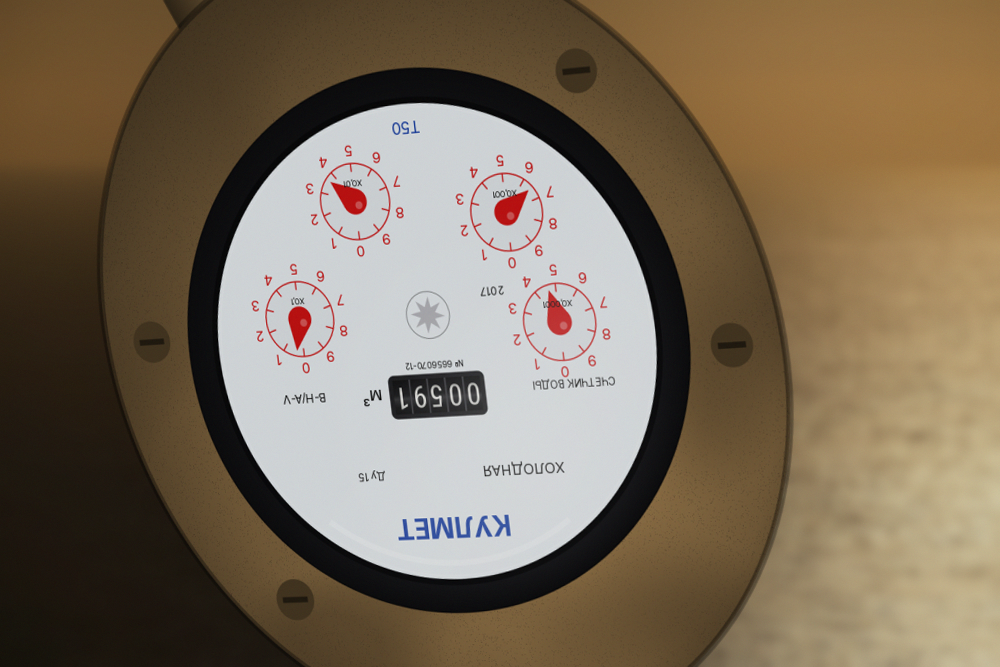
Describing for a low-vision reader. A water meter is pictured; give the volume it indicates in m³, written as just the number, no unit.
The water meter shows 591.0364
